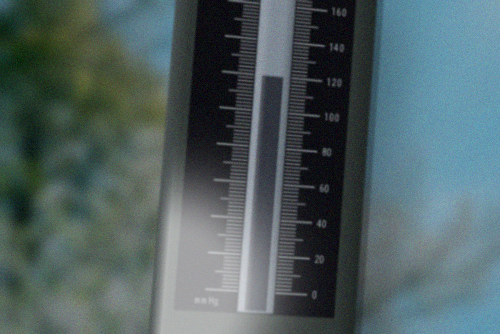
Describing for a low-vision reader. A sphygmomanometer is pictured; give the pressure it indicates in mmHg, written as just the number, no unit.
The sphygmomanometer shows 120
